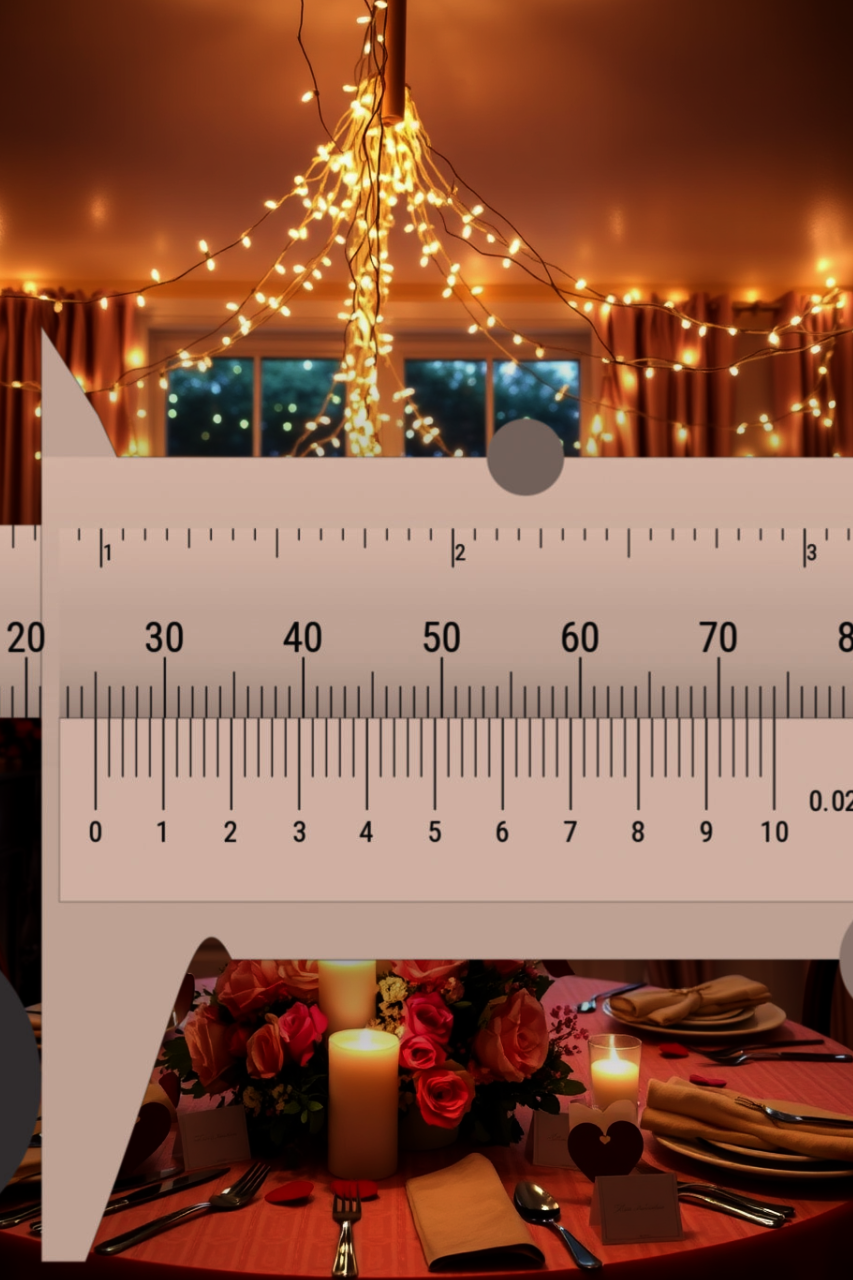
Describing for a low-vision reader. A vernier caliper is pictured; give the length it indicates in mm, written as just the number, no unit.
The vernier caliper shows 25.0
